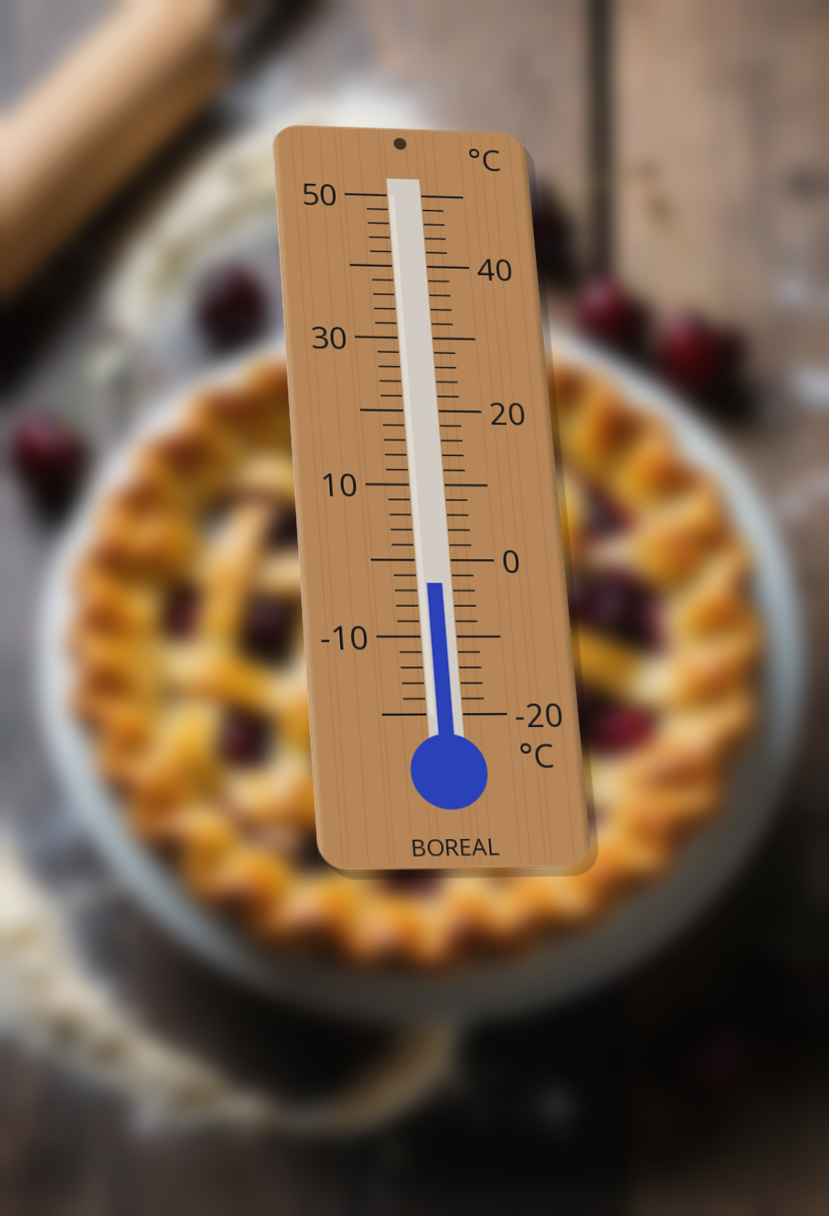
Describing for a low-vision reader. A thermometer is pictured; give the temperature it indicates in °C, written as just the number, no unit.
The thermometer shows -3
